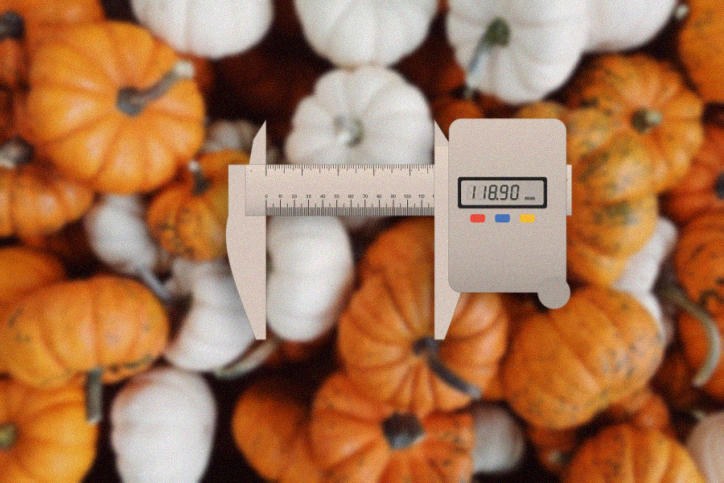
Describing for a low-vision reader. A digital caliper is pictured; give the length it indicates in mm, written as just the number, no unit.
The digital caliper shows 118.90
